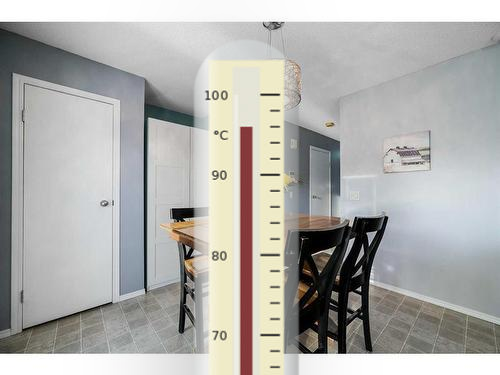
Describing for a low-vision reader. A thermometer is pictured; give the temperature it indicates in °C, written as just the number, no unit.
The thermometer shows 96
